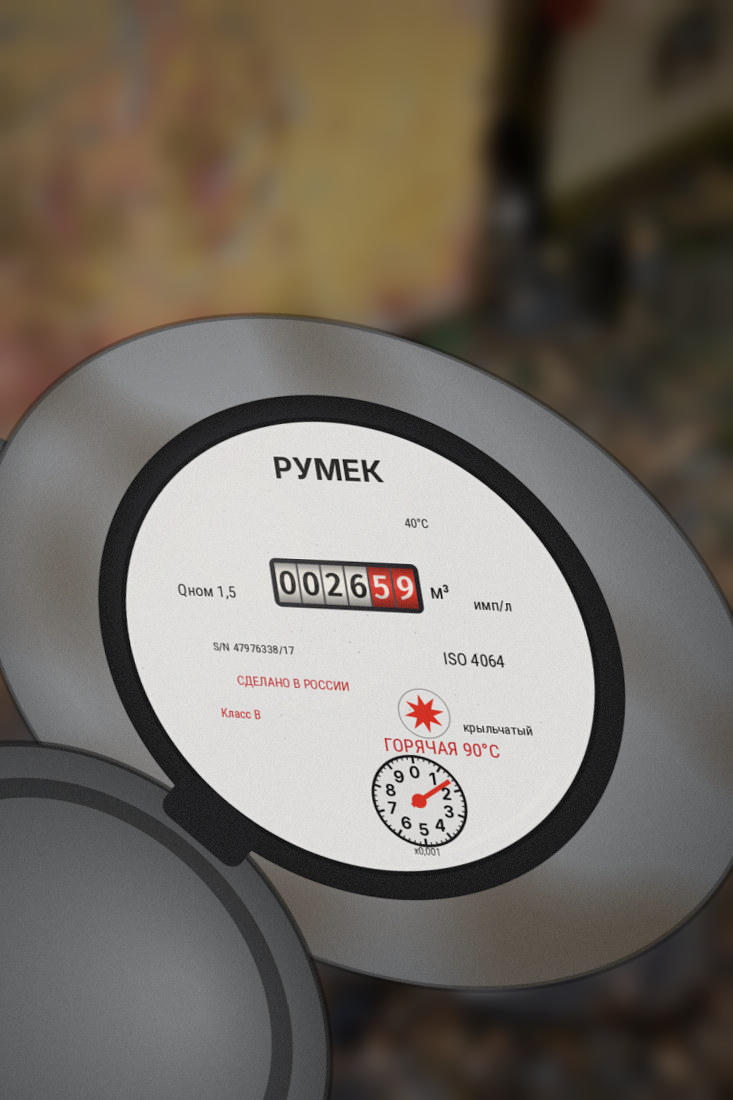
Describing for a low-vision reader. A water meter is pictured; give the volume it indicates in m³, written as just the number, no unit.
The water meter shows 26.591
